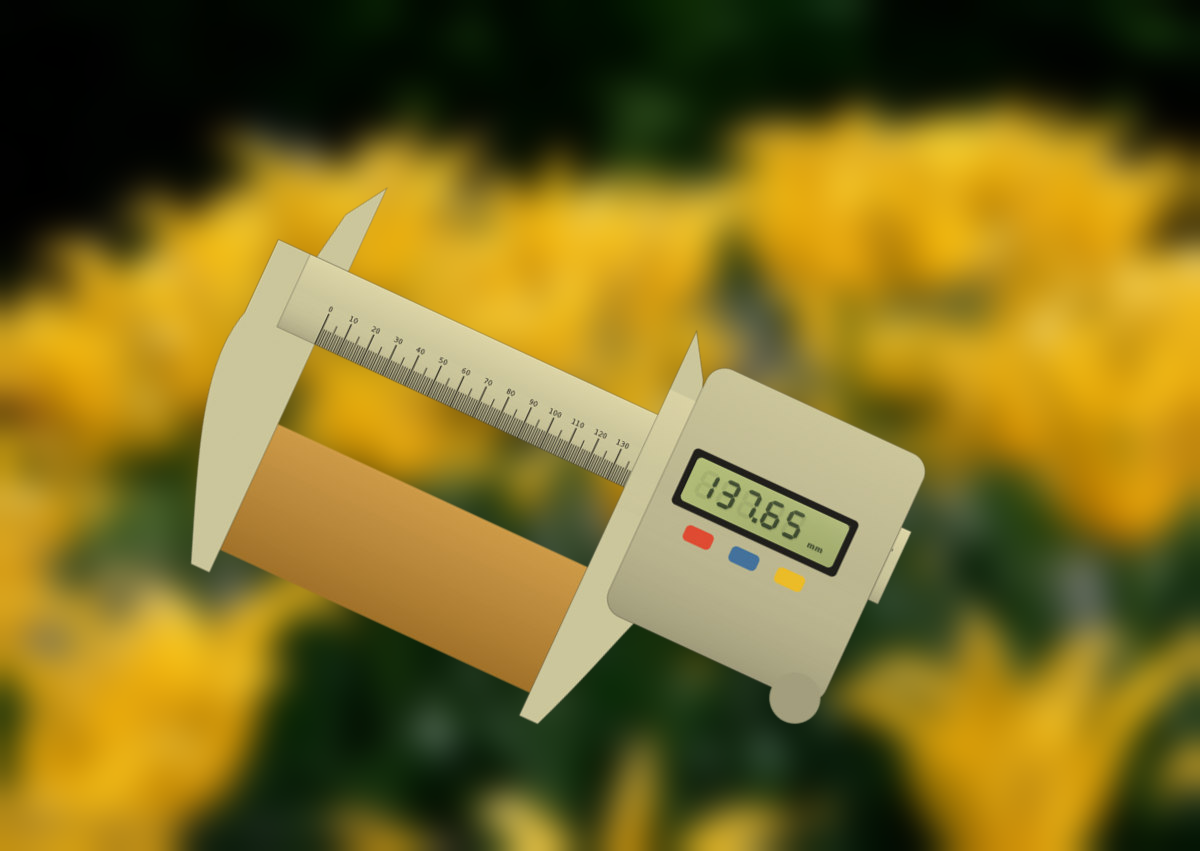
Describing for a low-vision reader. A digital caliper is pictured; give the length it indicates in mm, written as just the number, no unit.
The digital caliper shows 137.65
